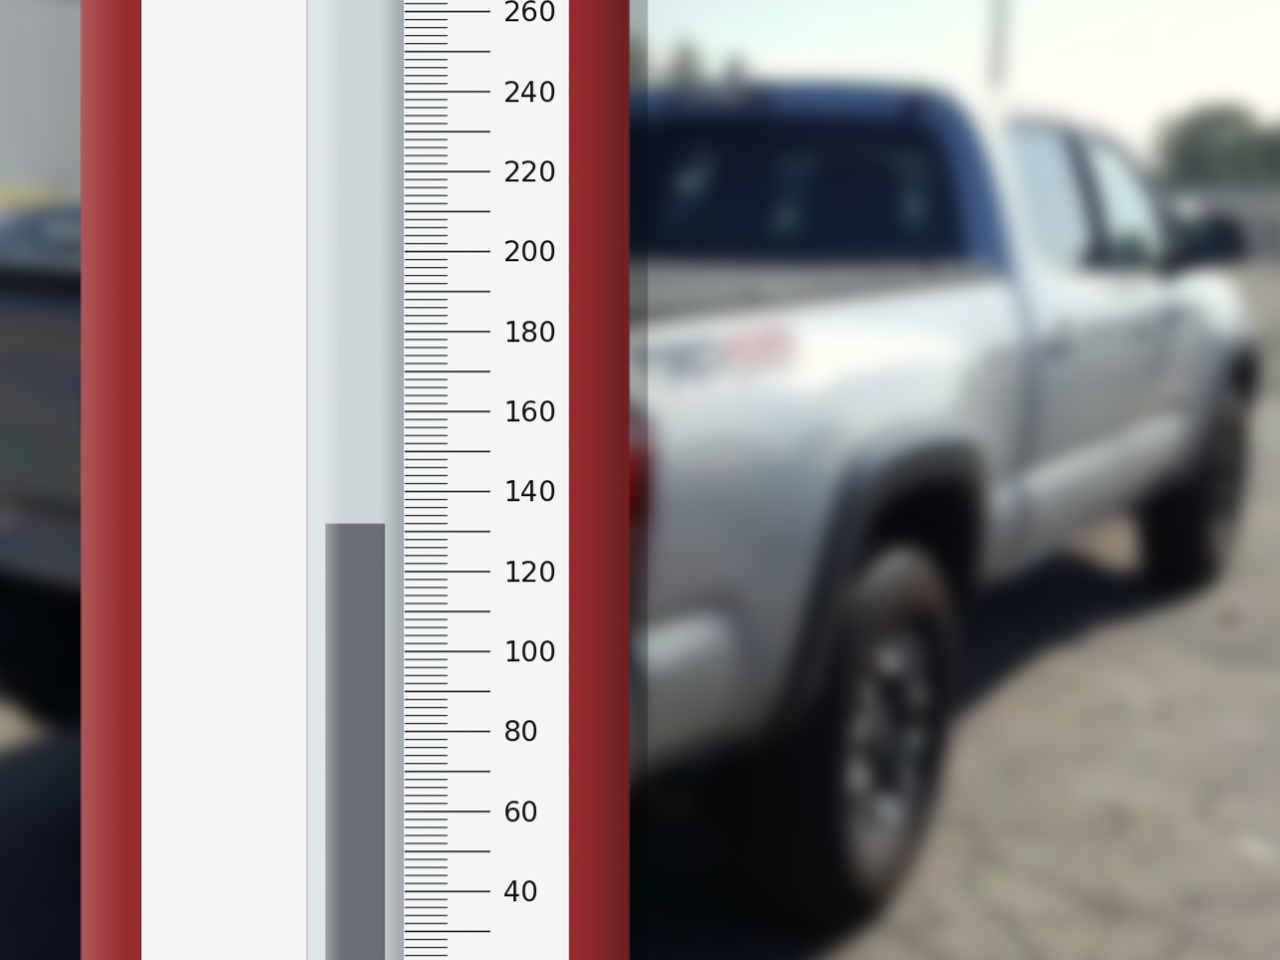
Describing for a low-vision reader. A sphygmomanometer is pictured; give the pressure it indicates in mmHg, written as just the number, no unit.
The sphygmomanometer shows 132
